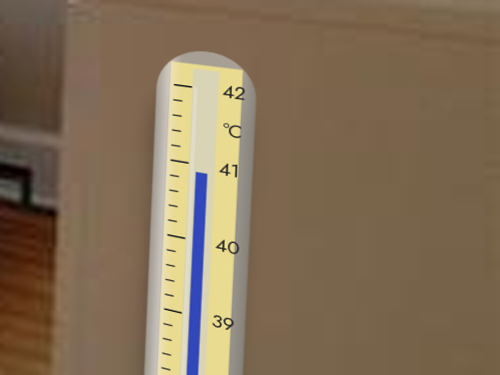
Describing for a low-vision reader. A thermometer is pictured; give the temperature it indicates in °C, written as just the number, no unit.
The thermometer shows 40.9
